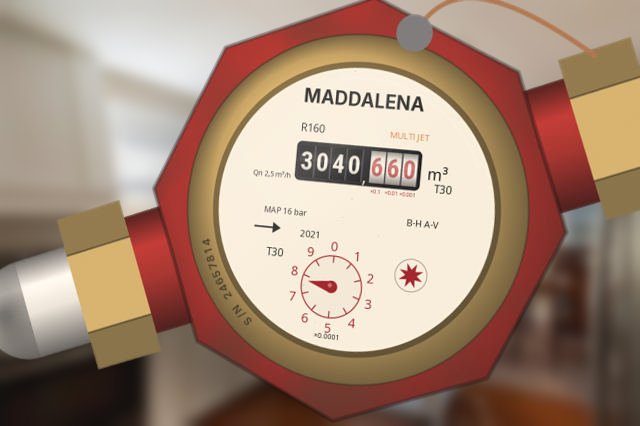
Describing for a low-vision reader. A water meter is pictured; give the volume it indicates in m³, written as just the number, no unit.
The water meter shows 3040.6607
